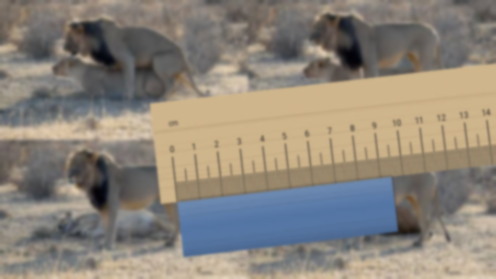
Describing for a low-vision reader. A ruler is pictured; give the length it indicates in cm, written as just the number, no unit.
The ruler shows 9.5
